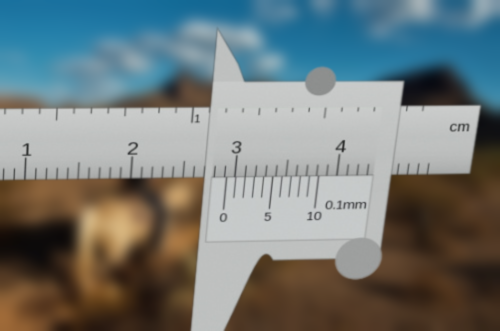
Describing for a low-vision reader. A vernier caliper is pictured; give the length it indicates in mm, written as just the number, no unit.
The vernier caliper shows 29.2
